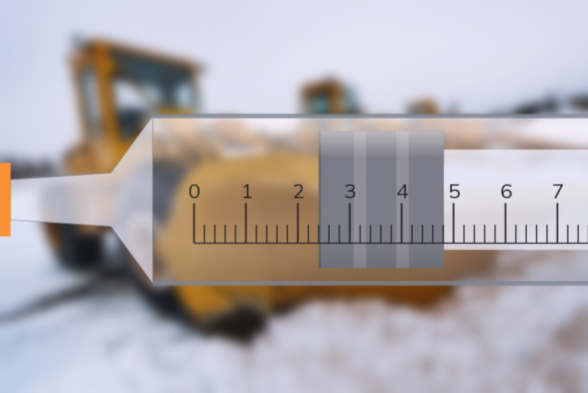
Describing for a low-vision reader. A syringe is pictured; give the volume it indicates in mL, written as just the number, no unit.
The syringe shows 2.4
